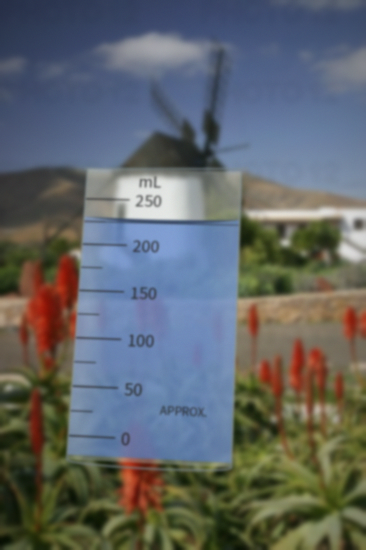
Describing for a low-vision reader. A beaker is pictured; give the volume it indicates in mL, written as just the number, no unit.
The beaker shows 225
